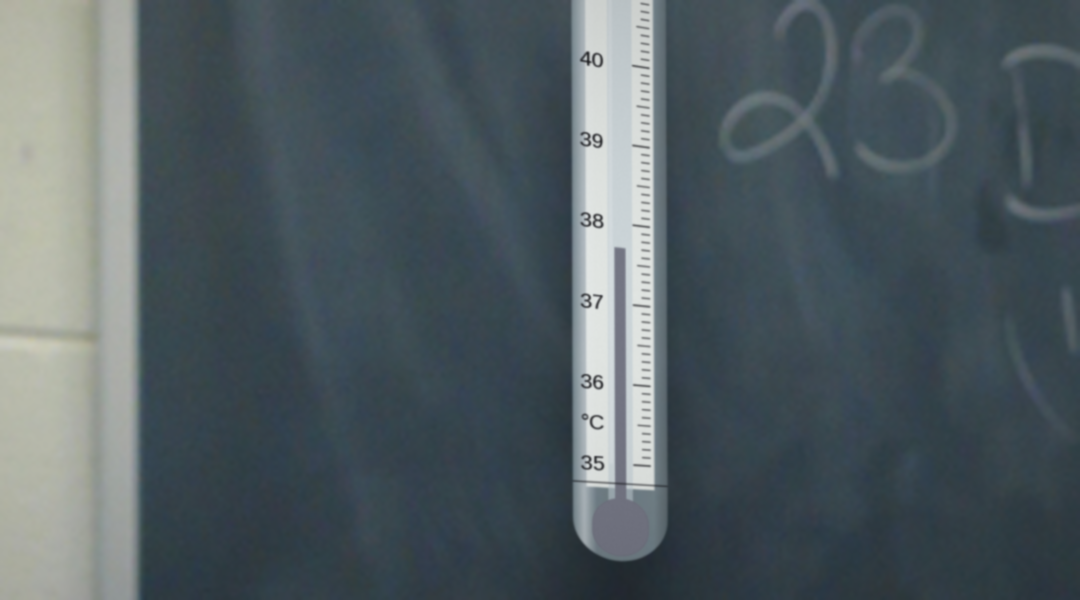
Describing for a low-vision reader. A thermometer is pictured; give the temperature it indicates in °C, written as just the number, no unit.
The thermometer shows 37.7
